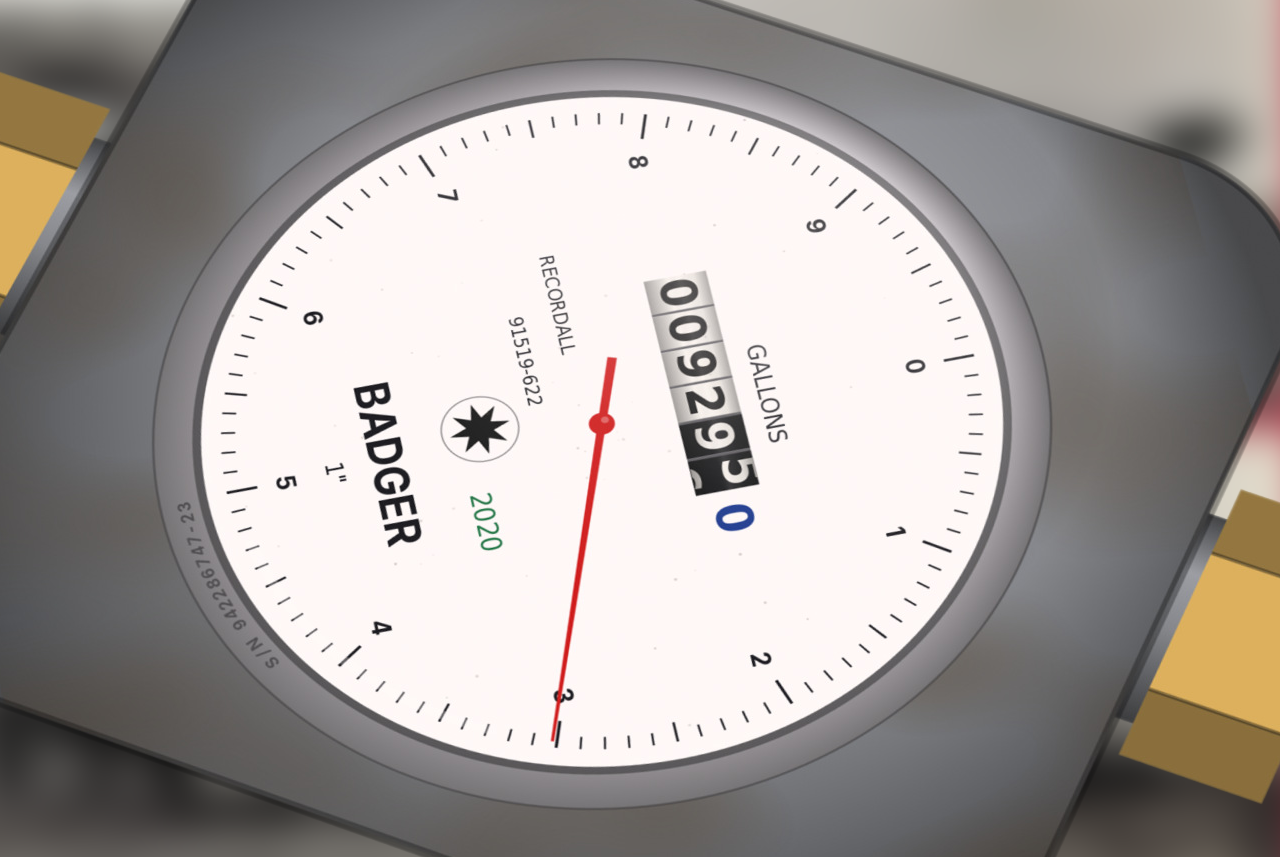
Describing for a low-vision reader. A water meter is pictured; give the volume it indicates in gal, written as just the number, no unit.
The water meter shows 92953.0
